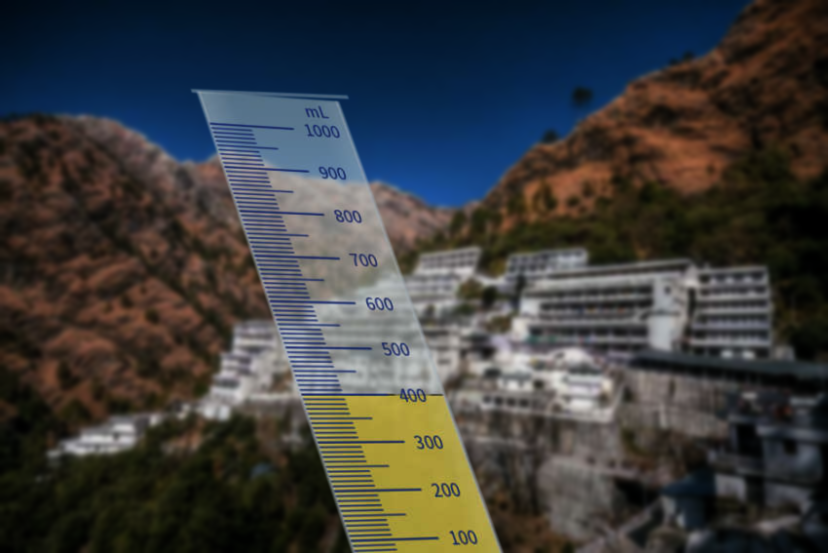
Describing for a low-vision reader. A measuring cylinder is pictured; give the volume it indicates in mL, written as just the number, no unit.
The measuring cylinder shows 400
